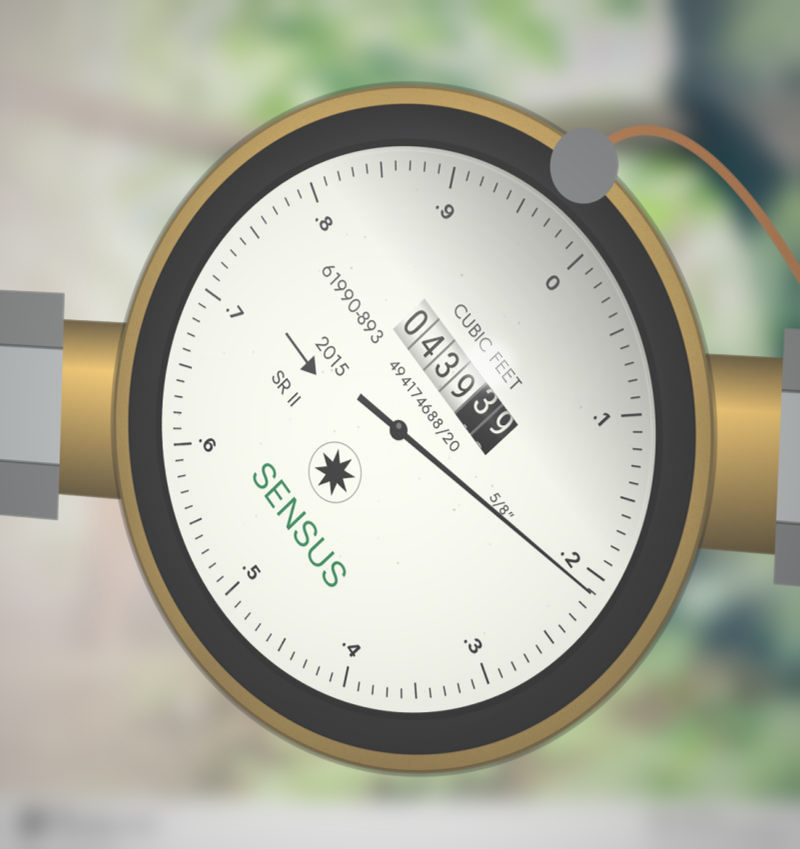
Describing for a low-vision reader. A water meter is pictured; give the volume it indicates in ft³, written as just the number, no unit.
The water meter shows 43939.21
